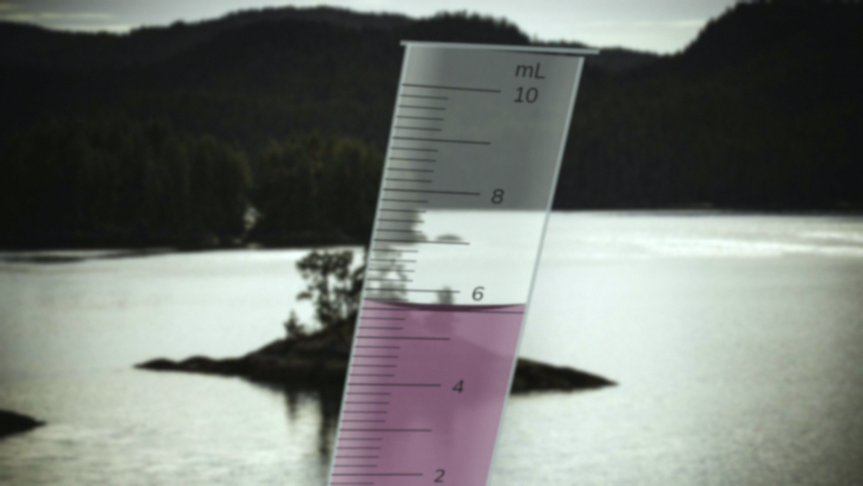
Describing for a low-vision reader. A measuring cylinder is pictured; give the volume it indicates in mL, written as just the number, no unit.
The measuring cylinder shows 5.6
